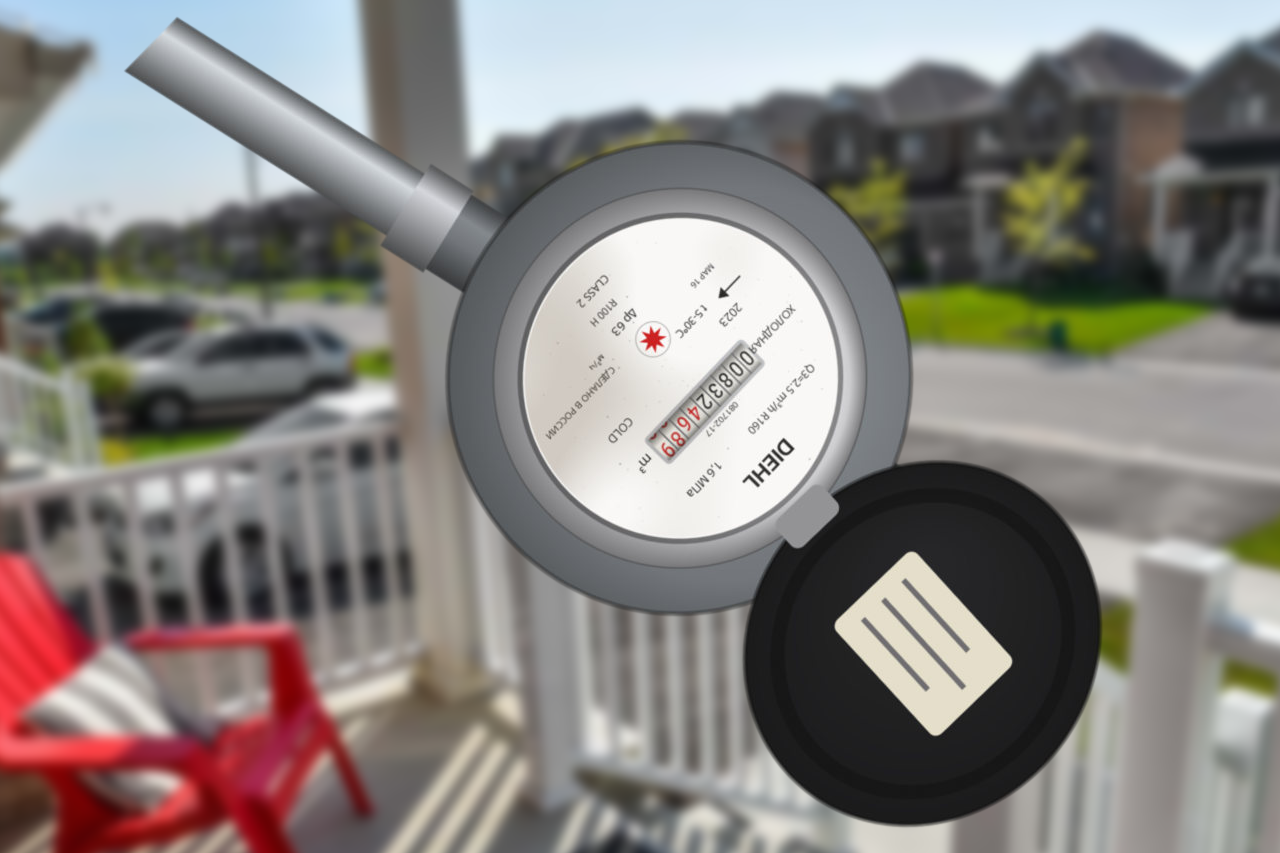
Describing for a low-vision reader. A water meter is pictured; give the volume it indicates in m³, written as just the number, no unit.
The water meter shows 832.4689
